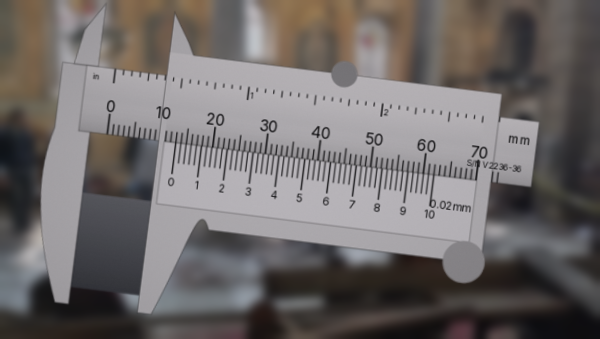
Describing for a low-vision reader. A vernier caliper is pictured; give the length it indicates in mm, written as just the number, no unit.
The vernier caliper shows 13.0
